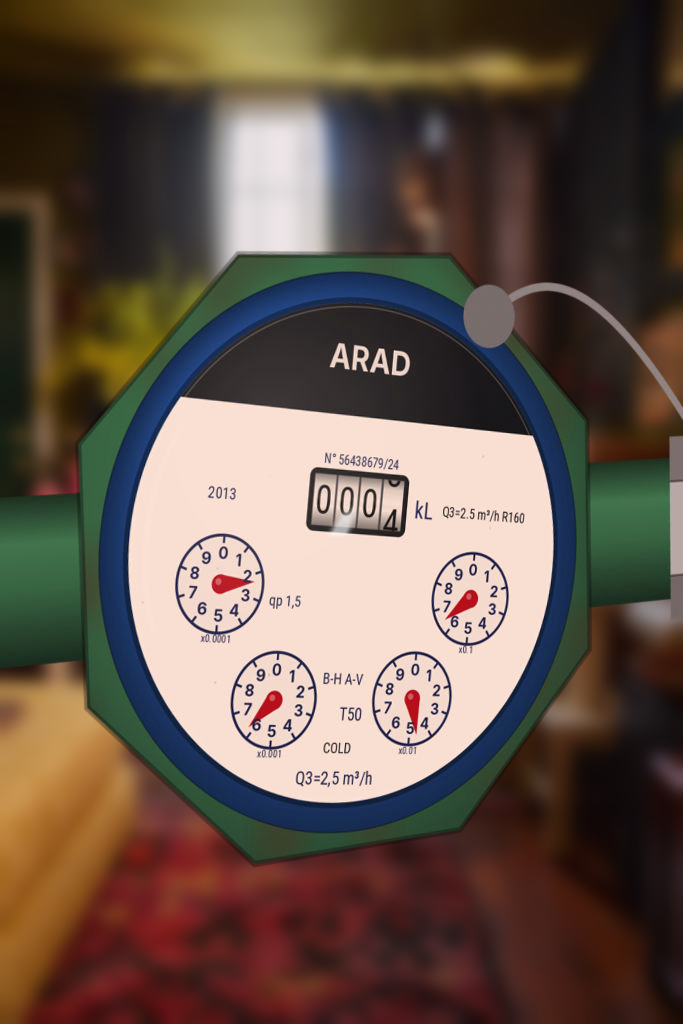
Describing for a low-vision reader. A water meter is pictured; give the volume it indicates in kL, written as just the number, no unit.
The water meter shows 3.6462
